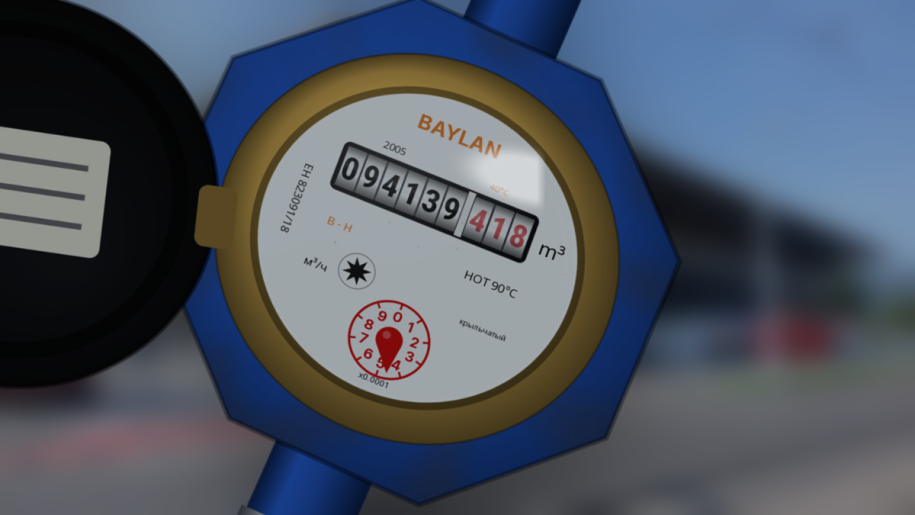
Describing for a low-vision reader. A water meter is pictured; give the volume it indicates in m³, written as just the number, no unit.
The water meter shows 94139.4184
